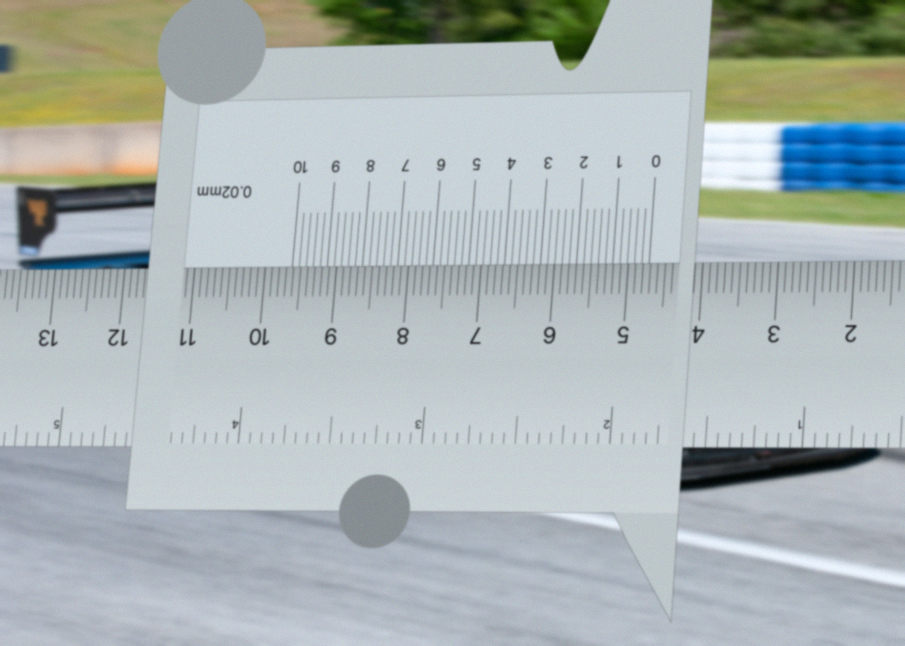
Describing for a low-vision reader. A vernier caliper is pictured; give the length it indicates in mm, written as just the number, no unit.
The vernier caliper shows 47.2
